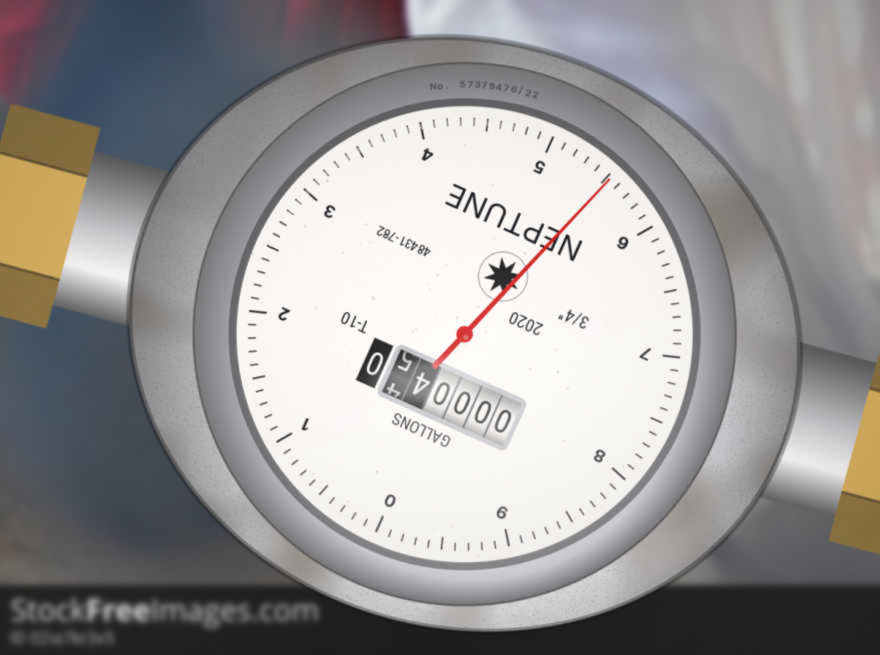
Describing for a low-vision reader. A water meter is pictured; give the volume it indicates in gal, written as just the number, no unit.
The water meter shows 445.5
